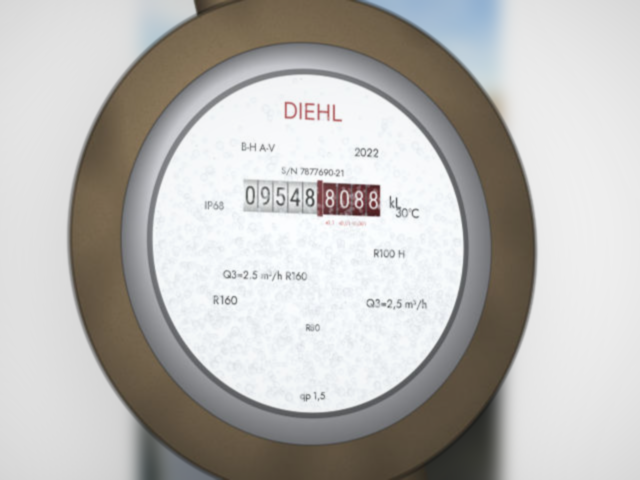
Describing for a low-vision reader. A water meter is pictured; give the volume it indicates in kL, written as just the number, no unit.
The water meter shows 9548.8088
